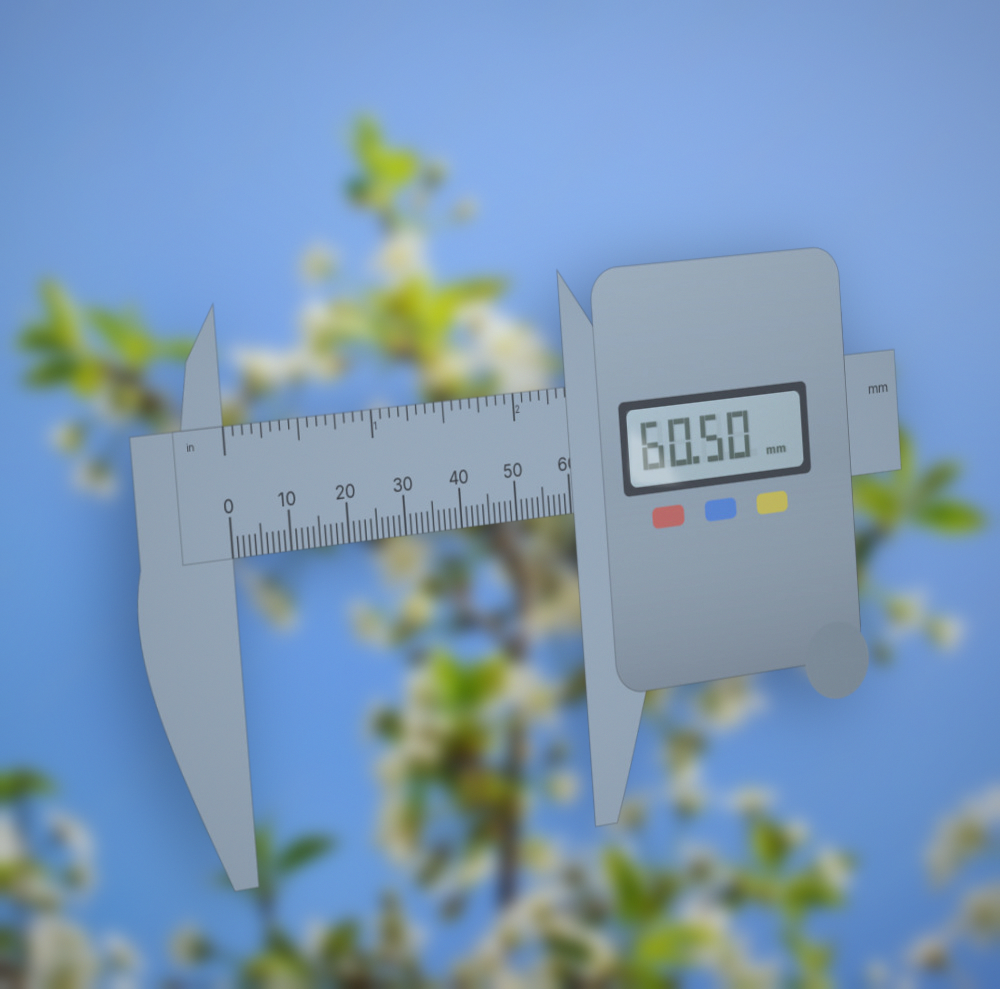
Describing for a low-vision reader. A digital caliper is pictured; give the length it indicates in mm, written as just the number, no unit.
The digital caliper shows 60.50
